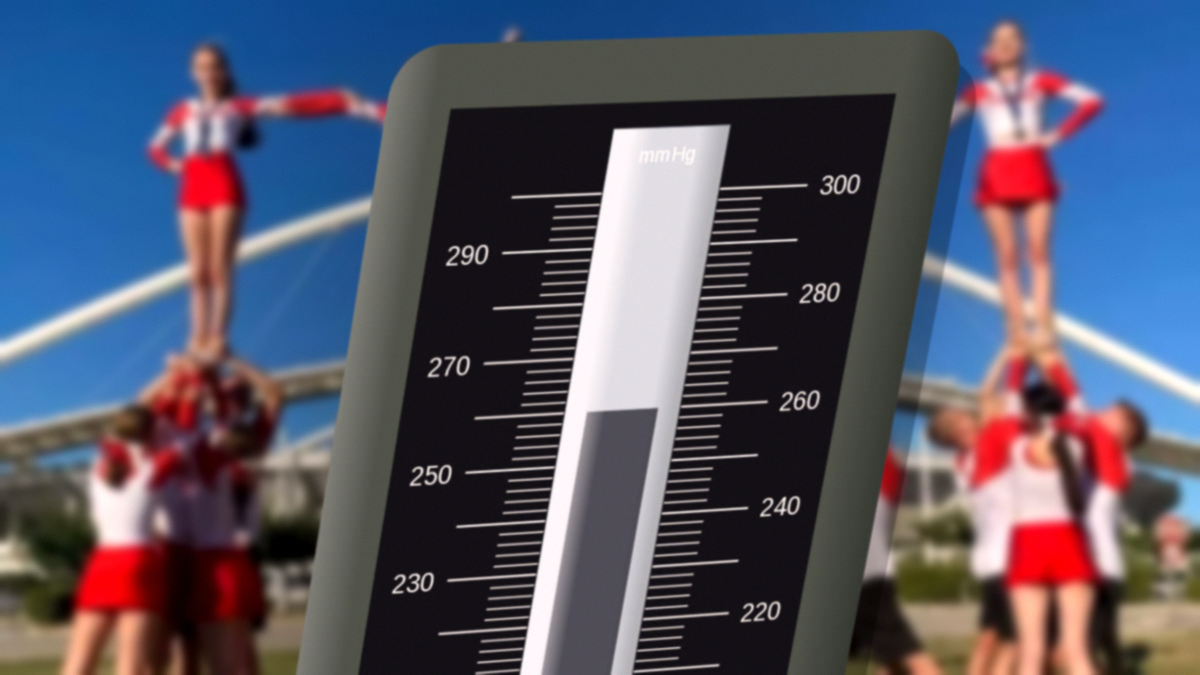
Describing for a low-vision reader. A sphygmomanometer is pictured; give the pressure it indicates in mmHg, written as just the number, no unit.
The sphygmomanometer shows 260
